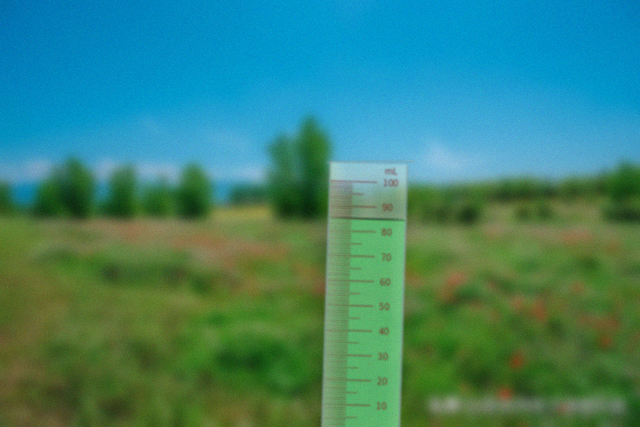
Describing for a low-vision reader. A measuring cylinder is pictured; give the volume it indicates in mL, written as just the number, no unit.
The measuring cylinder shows 85
